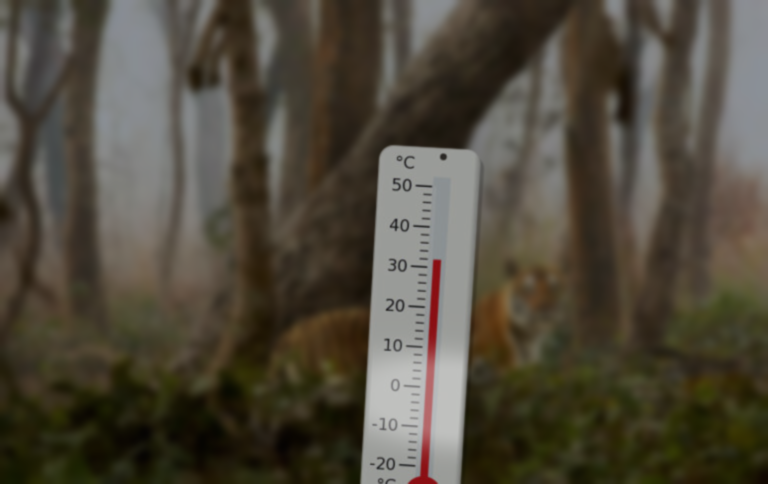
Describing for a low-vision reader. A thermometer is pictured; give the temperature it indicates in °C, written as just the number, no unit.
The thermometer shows 32
